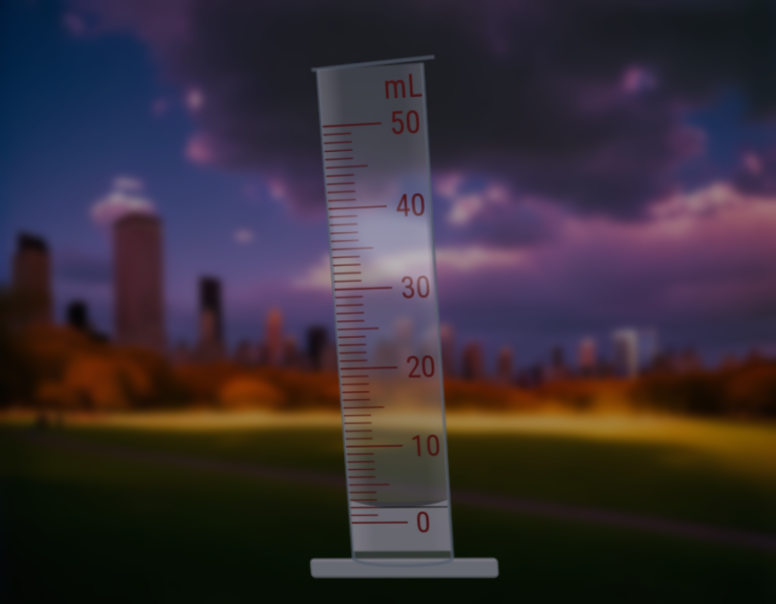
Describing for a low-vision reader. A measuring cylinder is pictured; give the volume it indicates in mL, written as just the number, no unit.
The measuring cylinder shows 2
